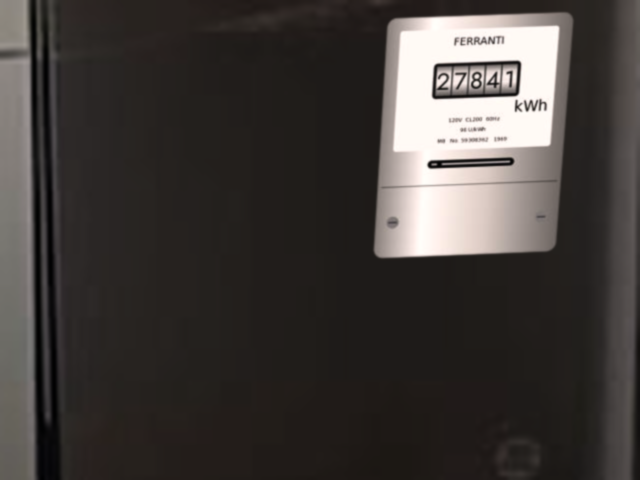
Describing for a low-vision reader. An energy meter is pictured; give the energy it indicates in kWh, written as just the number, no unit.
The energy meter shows 27841
